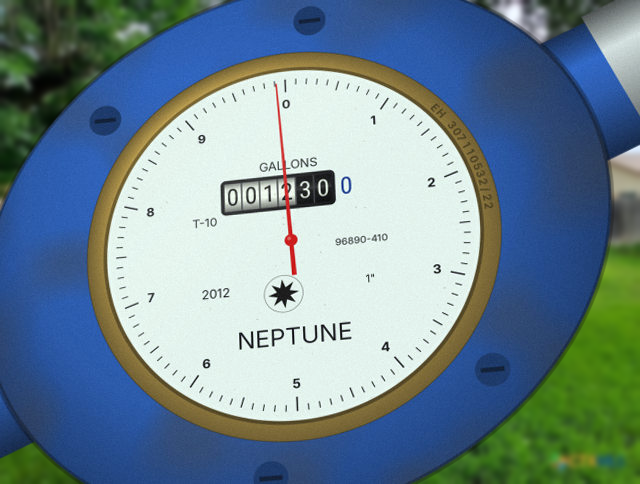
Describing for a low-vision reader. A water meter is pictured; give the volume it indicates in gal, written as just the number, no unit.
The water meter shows 12299.9
